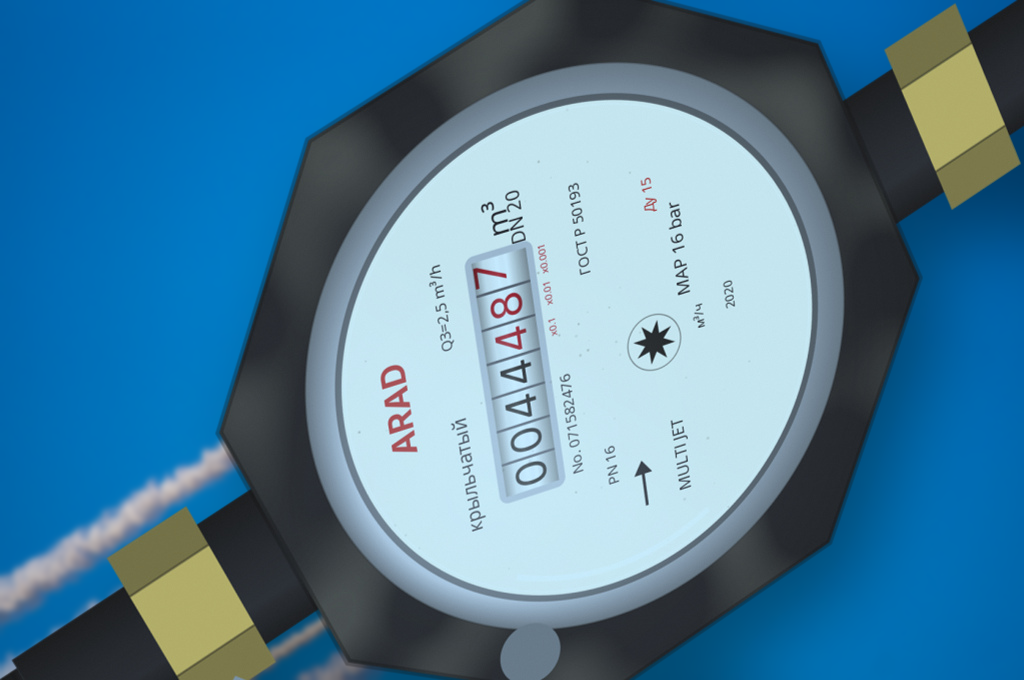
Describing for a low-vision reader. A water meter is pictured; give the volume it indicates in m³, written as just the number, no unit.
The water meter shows 44.487
